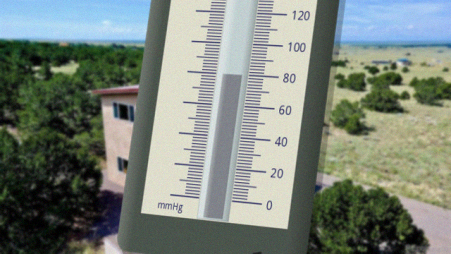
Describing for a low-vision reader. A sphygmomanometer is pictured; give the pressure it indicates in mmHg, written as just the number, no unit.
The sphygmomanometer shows 80
